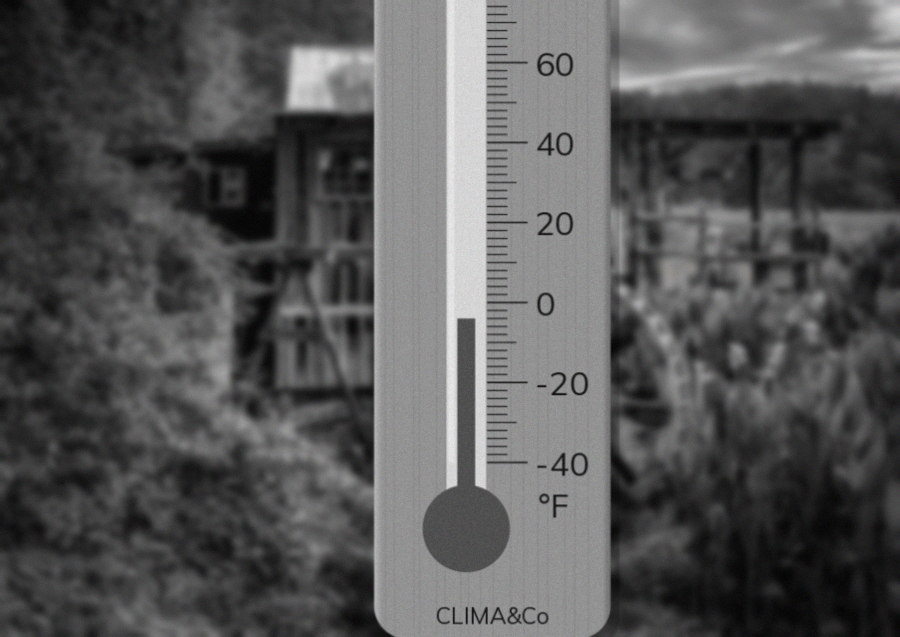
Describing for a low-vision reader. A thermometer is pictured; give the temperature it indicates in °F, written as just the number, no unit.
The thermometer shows -4
